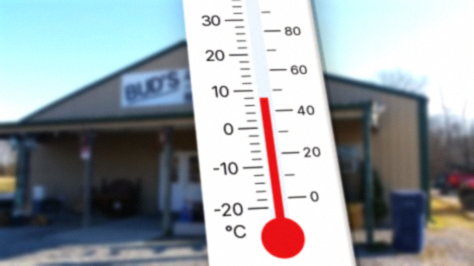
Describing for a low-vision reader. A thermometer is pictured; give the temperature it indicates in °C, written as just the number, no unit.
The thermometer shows 8
